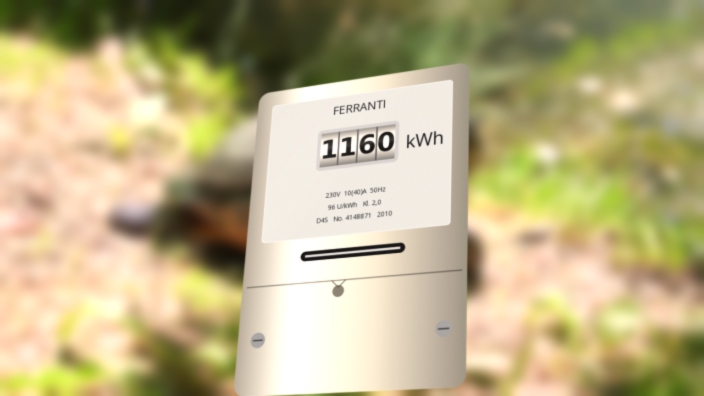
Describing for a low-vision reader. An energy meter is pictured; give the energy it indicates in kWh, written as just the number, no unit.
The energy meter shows 1160
